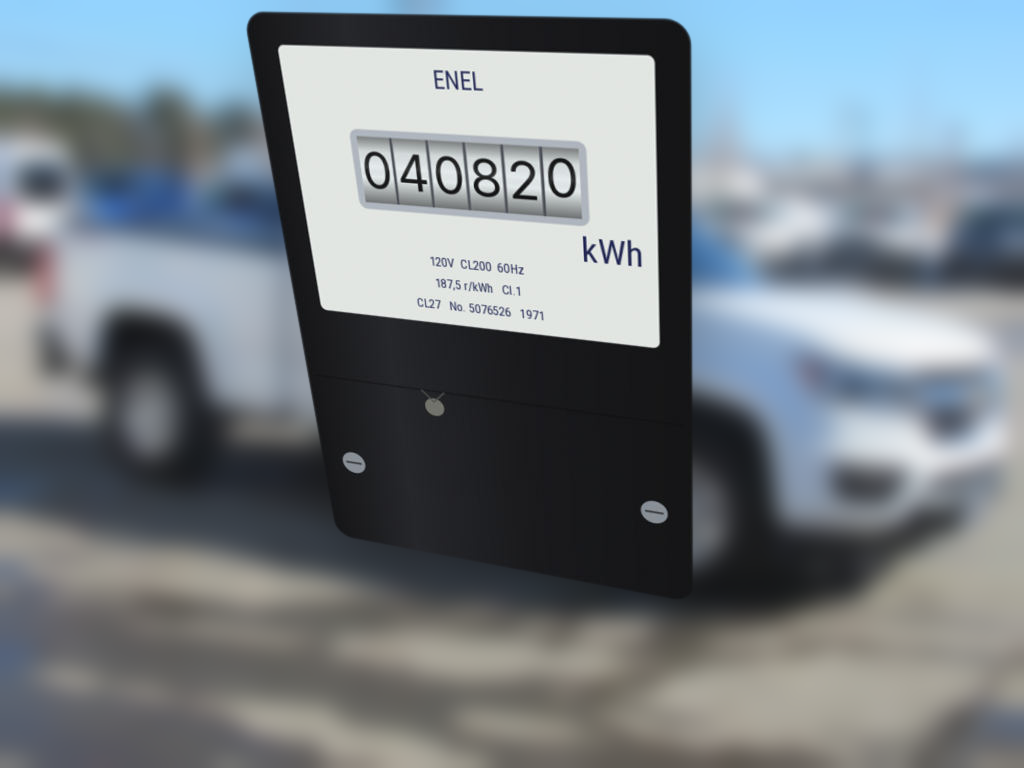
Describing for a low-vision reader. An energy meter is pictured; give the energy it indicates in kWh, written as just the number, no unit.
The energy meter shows 40820
